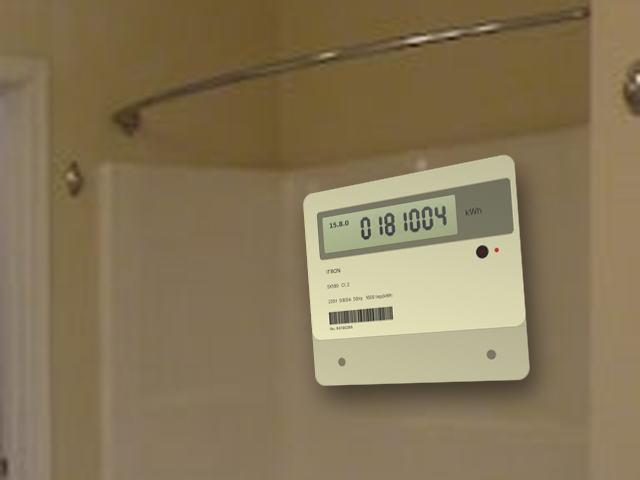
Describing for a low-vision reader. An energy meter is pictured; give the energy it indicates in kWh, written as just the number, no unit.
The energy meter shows 181004
